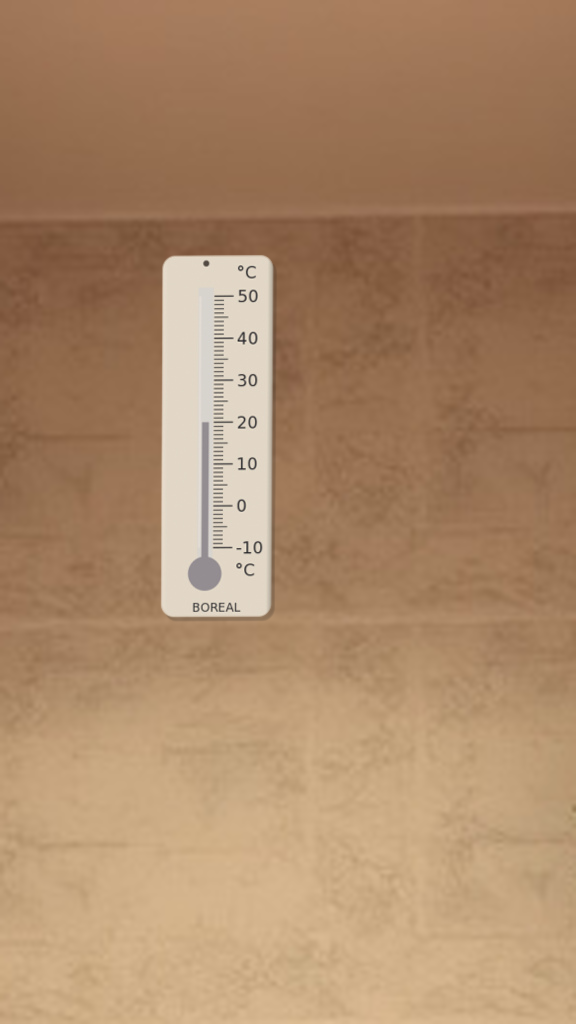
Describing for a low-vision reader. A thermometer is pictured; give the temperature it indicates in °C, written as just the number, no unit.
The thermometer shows 20
